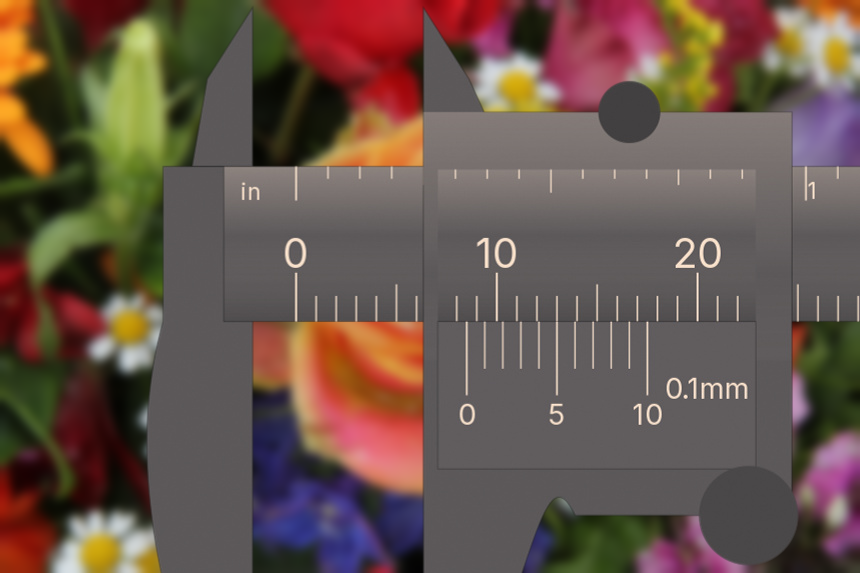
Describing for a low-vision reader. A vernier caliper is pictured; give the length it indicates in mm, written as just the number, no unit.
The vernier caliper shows 8.5
